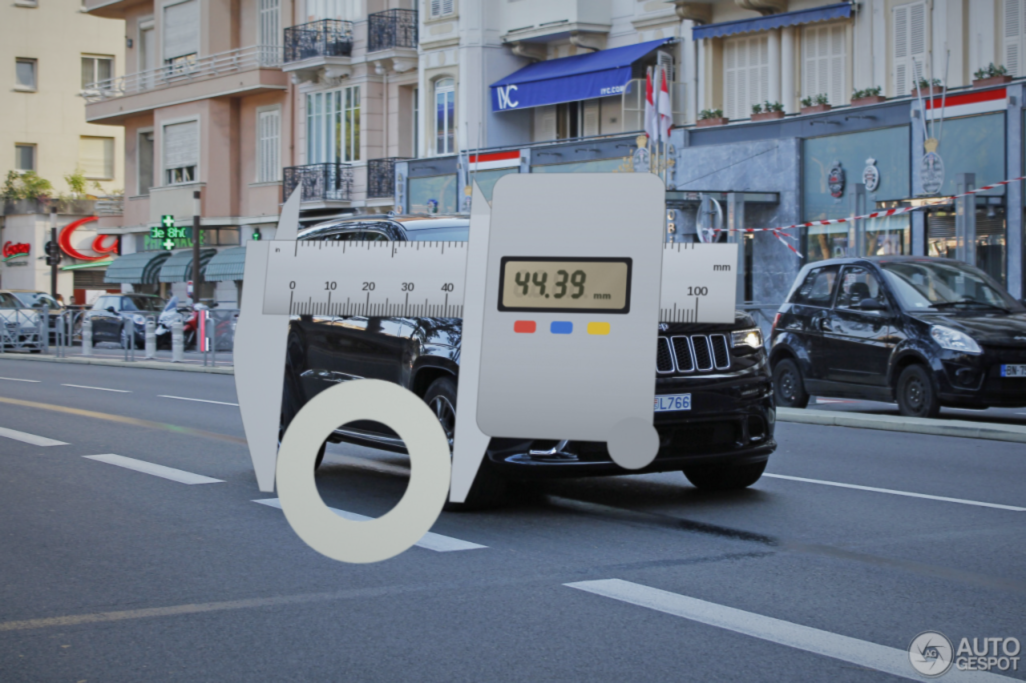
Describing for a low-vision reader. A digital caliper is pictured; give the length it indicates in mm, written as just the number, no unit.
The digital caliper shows 44.39
